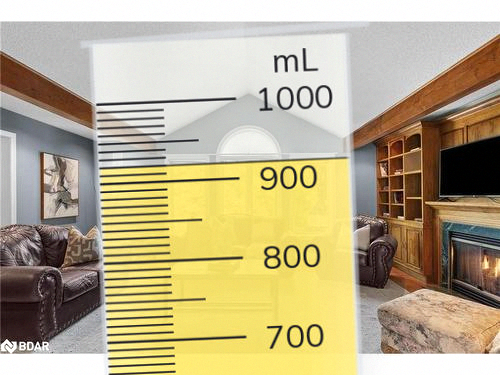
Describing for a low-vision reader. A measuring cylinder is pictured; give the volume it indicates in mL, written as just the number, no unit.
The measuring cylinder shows 920
